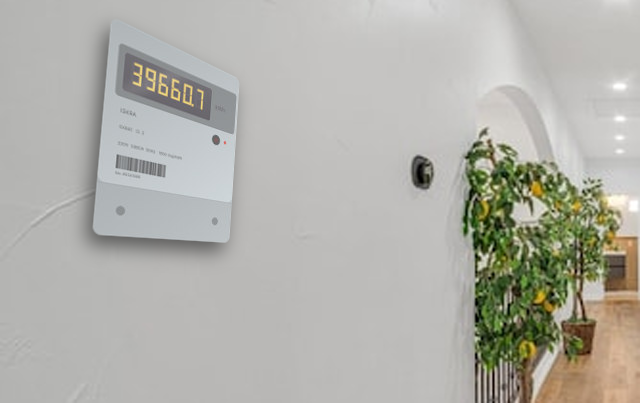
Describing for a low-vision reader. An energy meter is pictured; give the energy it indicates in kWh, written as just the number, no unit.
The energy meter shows 39660.7
